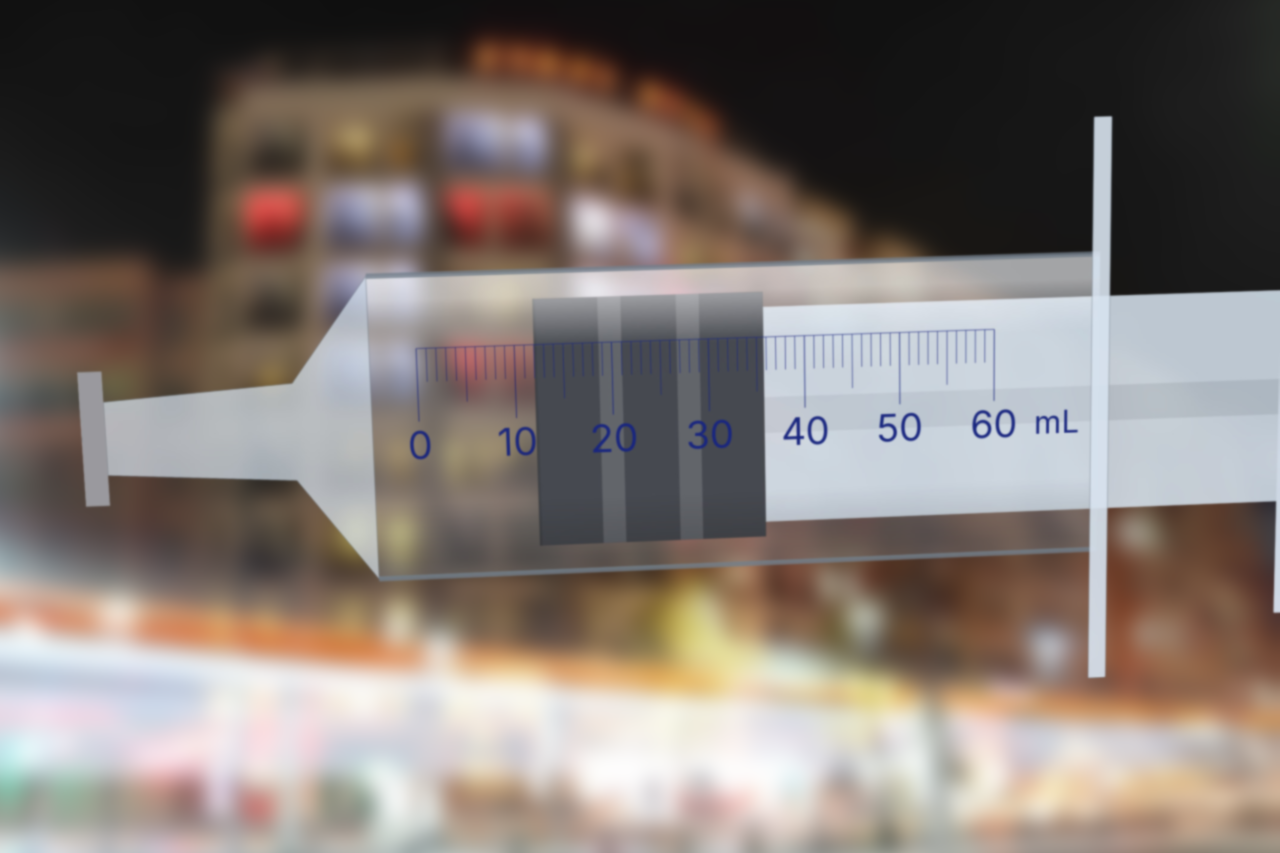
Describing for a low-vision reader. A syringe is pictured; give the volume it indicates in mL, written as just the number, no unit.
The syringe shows 12
